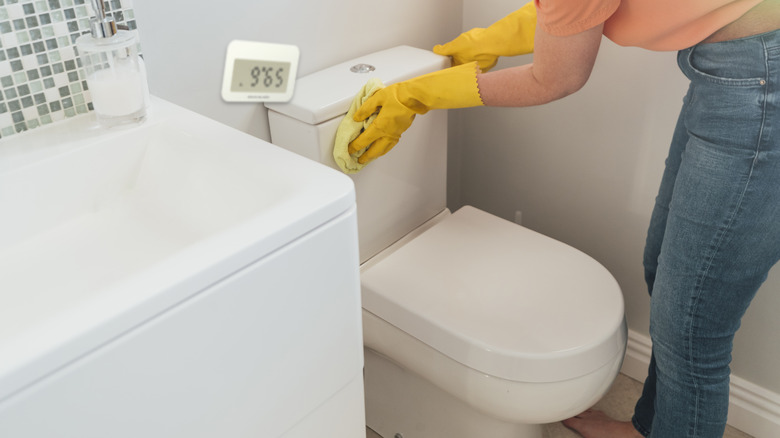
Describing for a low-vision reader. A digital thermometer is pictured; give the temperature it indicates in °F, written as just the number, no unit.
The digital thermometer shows 59.6
